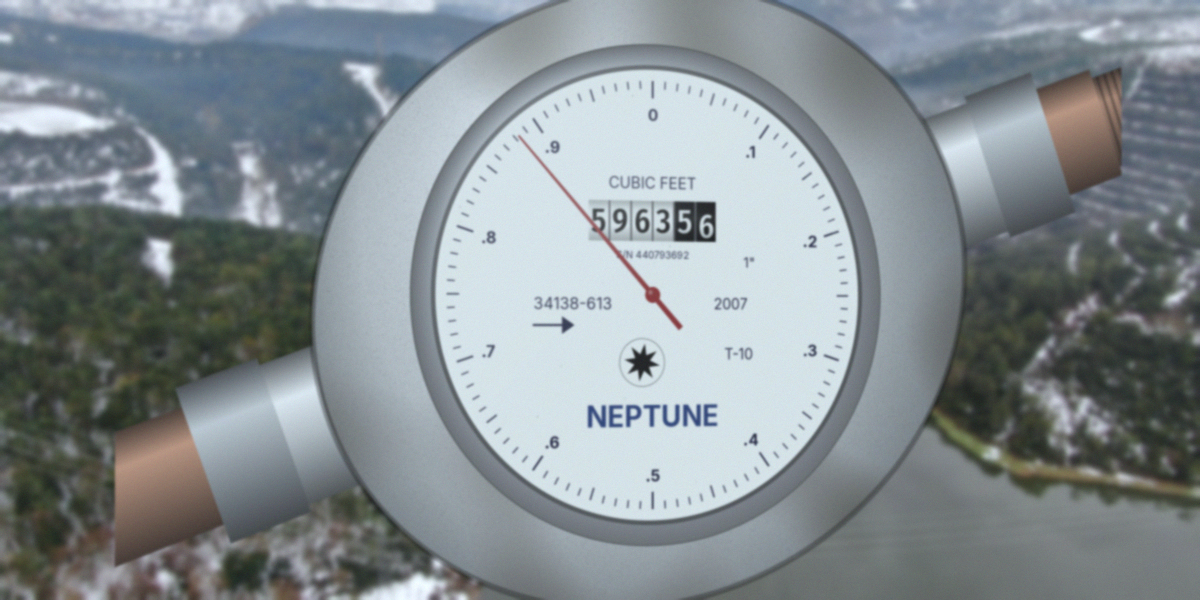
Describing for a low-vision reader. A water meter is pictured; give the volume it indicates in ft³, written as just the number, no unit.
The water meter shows 596355.88
